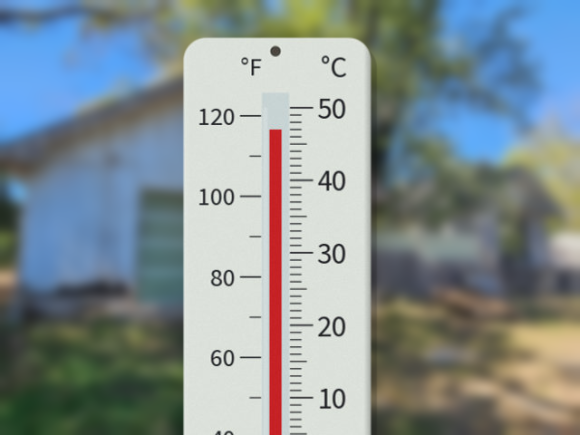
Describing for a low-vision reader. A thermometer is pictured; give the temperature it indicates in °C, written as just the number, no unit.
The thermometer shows 47
